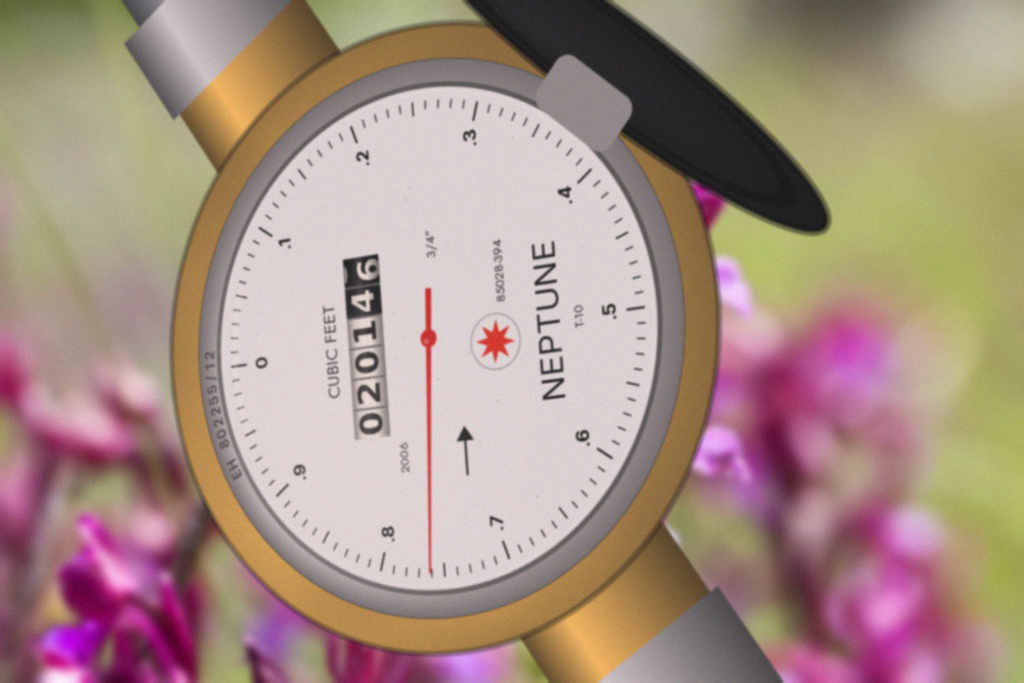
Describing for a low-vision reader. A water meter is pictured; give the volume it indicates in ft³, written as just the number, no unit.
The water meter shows 20145.76
